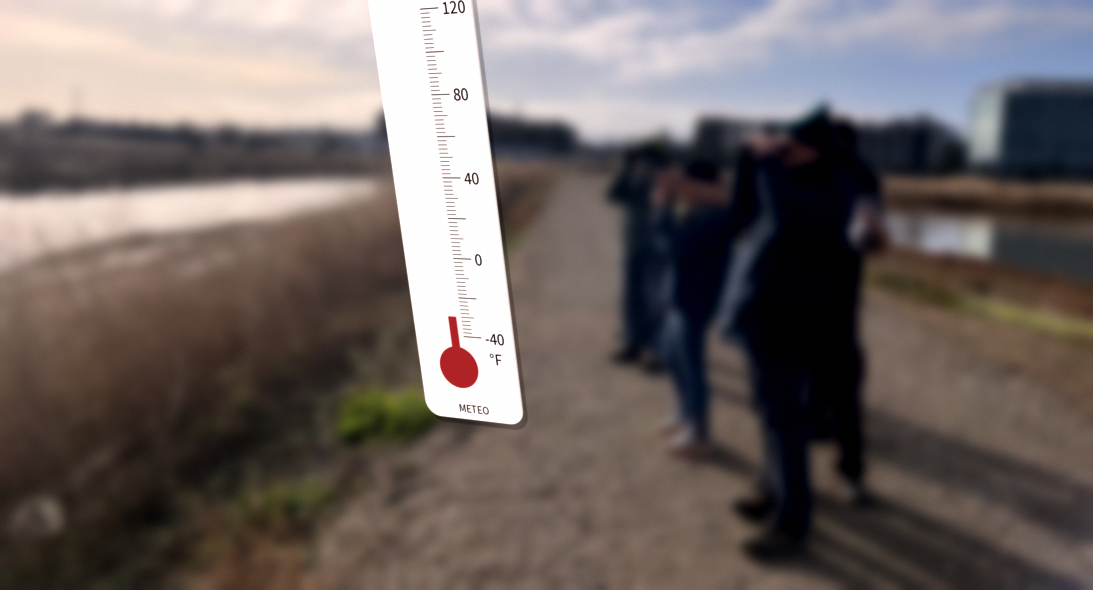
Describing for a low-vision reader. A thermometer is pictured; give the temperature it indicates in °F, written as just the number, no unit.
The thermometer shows -30
